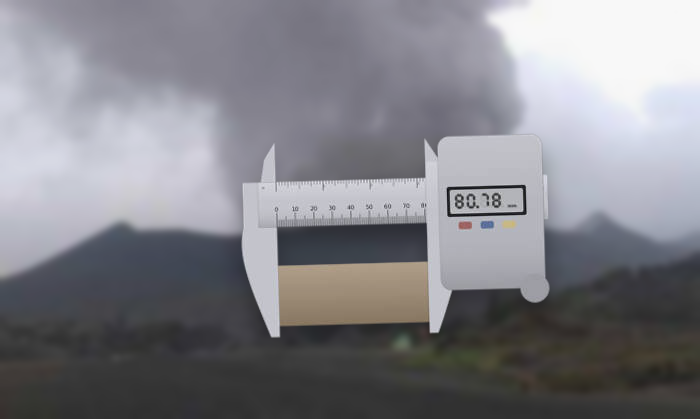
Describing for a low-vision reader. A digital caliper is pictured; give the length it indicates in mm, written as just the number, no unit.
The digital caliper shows 80.78
